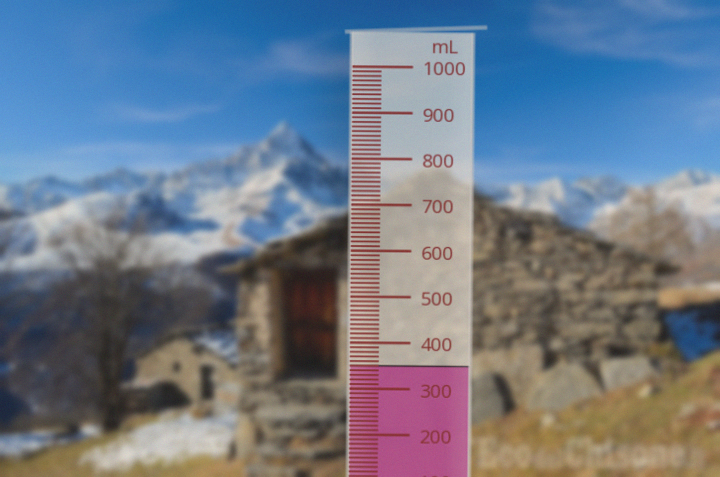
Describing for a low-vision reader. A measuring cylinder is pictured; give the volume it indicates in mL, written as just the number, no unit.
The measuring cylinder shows 350
